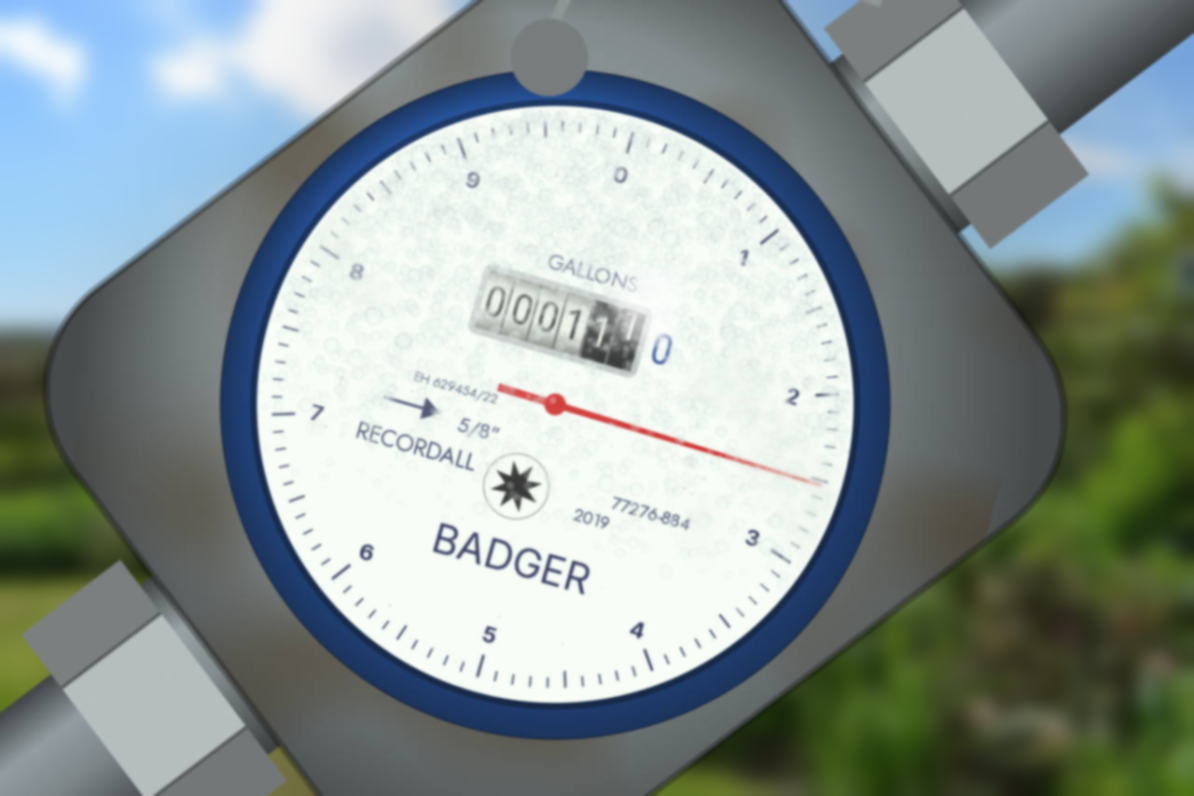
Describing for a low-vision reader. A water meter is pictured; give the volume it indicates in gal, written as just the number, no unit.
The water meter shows 1112.5
